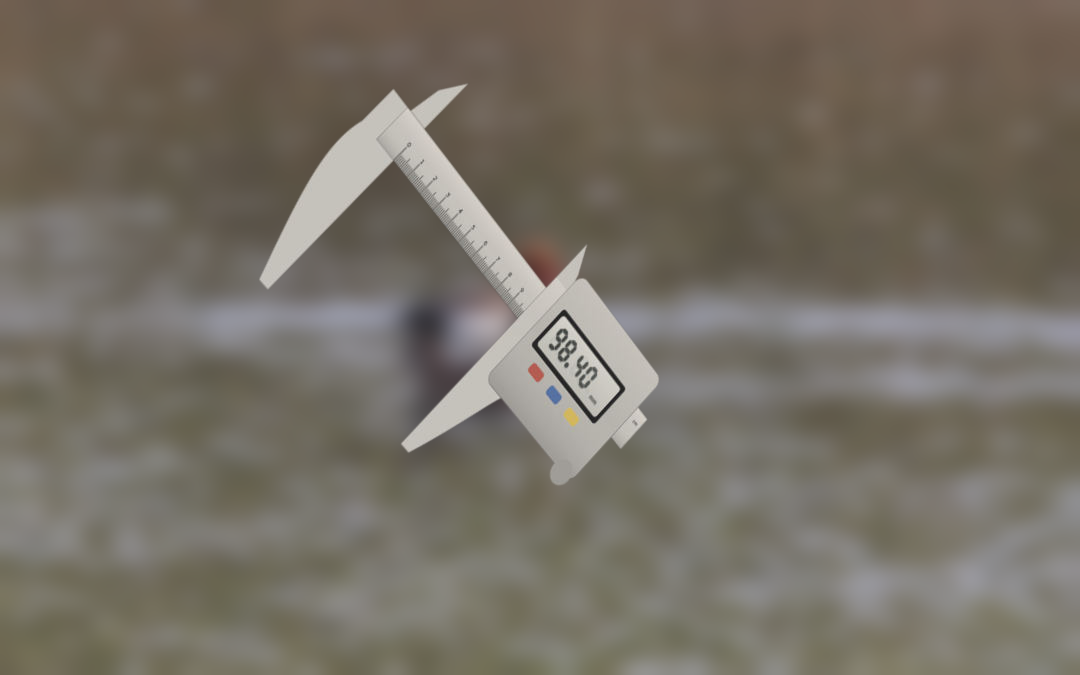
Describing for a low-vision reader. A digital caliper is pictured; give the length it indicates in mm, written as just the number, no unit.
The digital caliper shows 98.40
